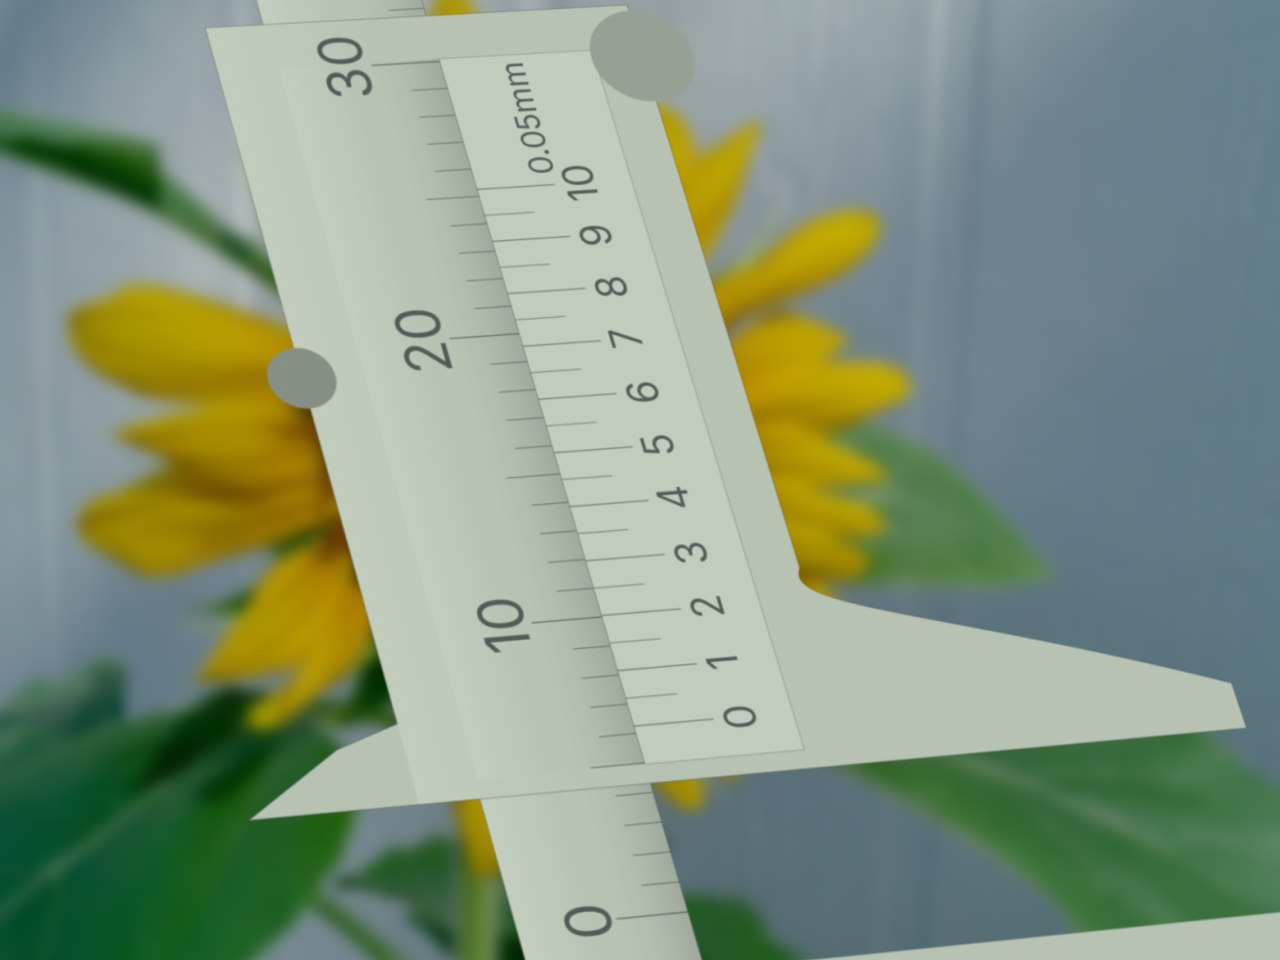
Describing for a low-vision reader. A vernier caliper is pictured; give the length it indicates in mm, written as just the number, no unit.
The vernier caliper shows 6.25
